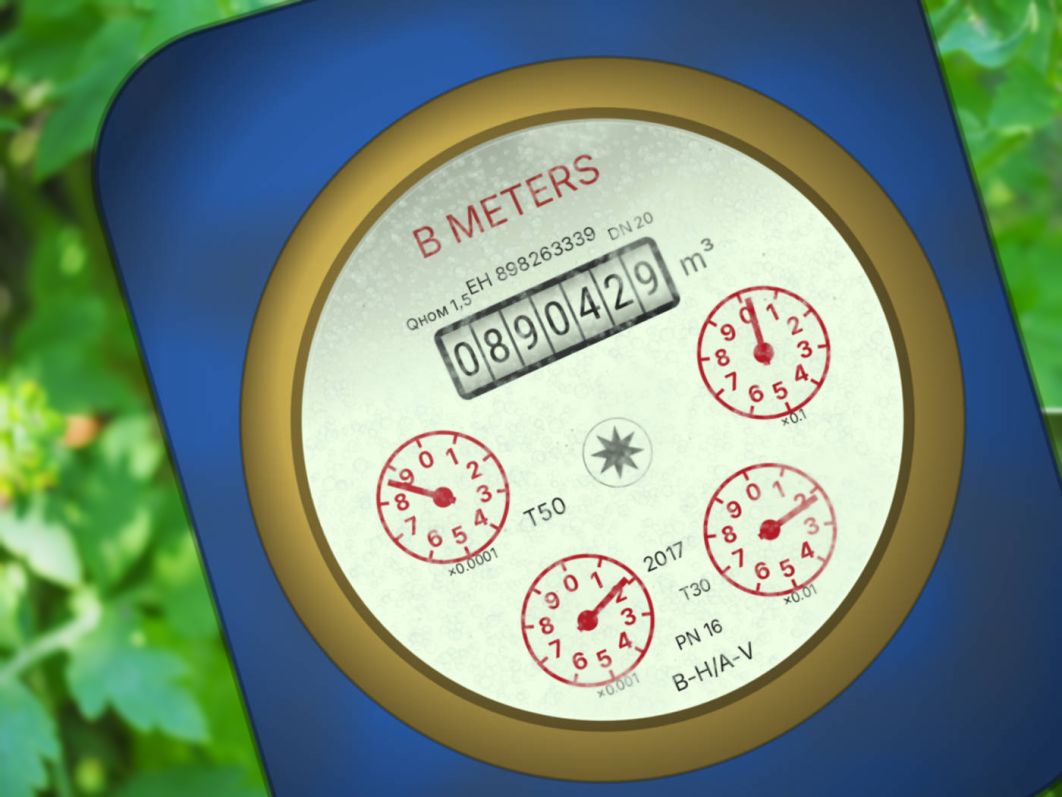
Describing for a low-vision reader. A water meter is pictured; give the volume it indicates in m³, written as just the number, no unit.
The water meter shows 890429.0218
